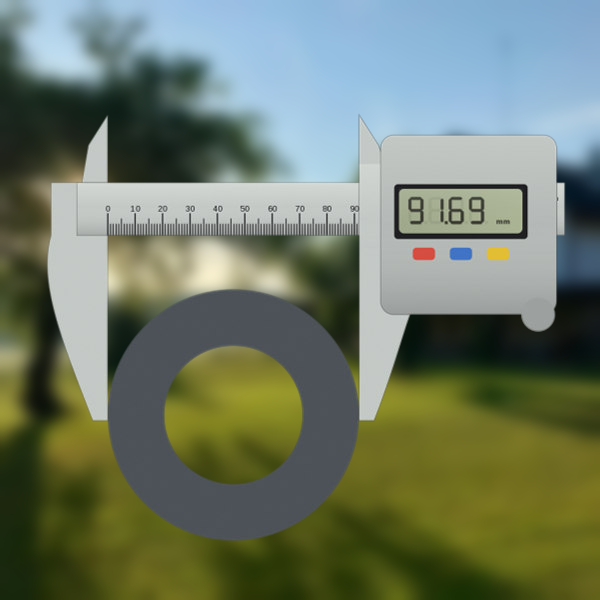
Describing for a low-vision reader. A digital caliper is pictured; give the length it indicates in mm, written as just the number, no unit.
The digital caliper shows 91.69
